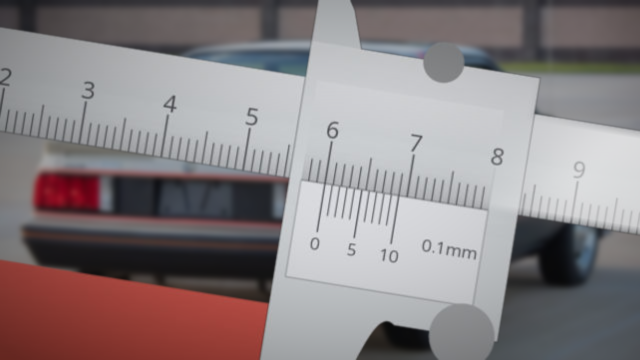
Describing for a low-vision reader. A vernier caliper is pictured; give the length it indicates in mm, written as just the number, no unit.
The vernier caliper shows 60.0
